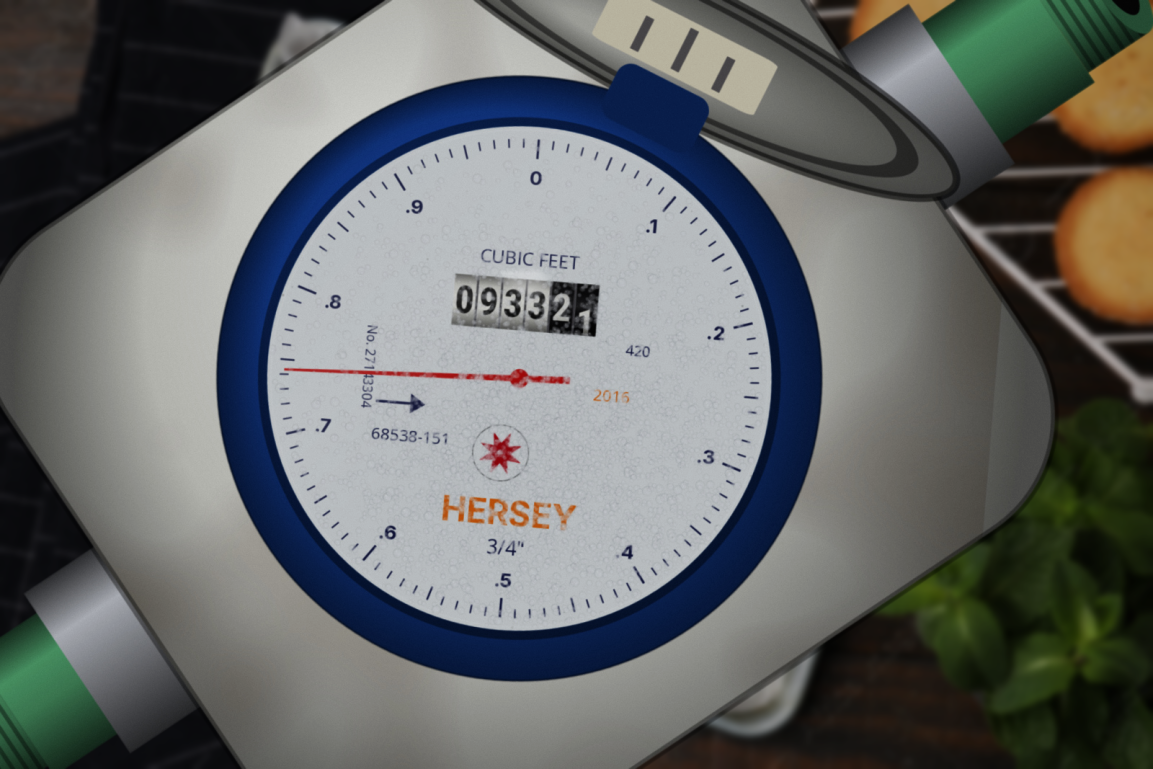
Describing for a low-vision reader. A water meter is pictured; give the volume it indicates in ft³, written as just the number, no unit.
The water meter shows 93320.74
